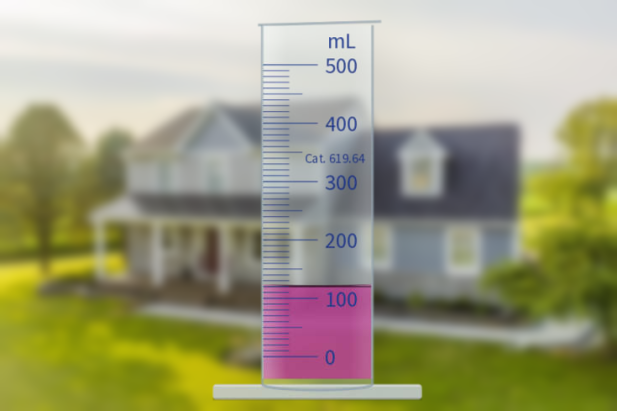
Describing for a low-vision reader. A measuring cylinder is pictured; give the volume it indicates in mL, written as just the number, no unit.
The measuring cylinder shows 120
